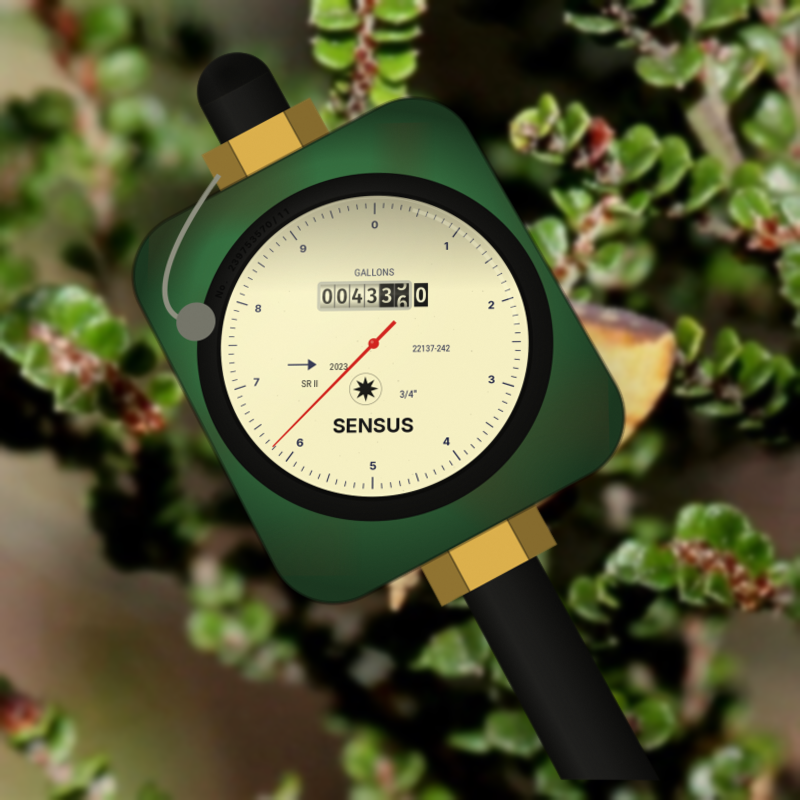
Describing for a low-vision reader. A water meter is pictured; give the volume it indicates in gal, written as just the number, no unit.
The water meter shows 43356.2
